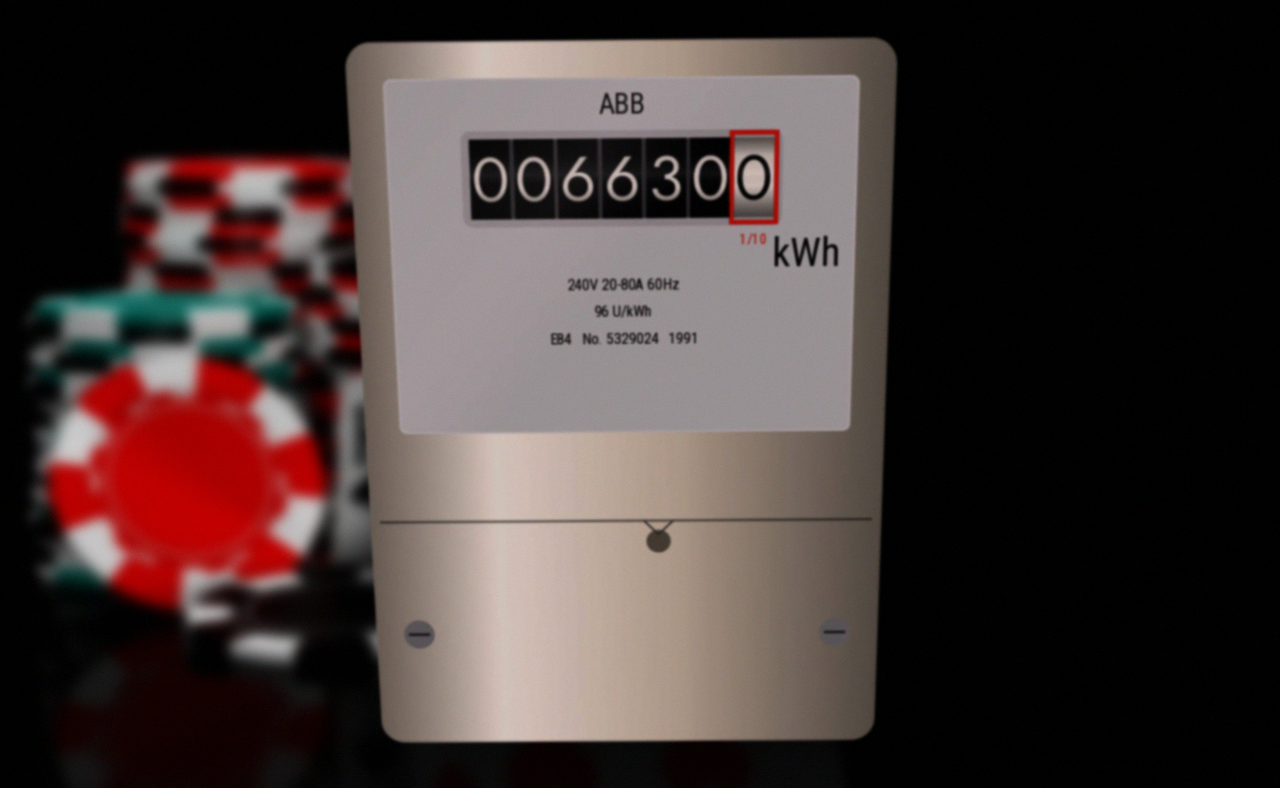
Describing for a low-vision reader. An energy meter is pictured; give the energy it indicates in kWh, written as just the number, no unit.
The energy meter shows 6630.0
